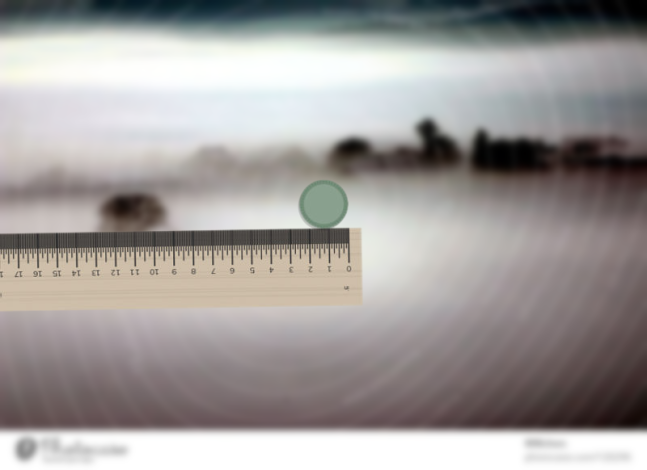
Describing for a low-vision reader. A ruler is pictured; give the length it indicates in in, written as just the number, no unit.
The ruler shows 2.5
